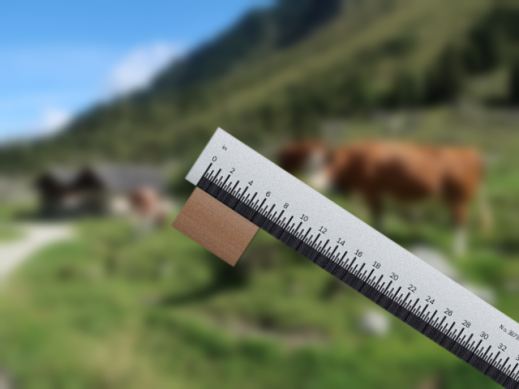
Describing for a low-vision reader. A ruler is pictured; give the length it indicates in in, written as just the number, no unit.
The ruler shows 7
